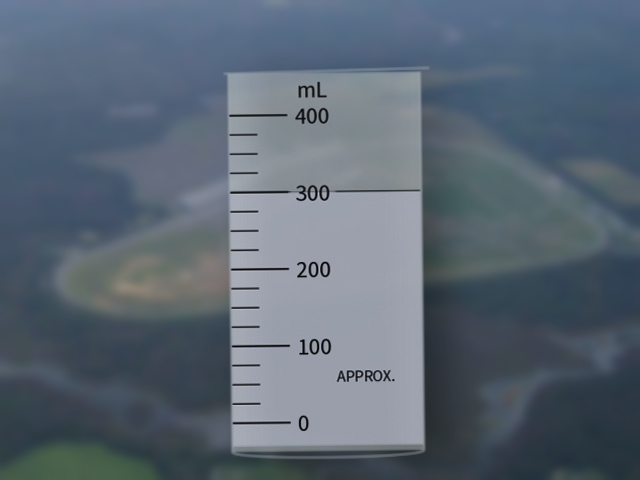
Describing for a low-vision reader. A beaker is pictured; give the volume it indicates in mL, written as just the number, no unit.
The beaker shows 300
